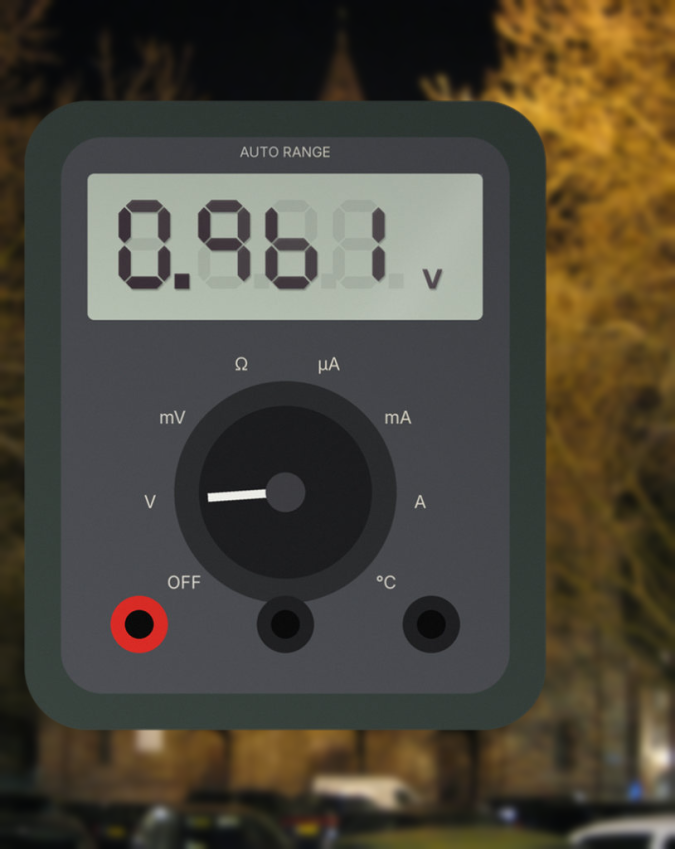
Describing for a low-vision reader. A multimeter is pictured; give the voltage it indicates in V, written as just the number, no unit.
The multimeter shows 0.961
